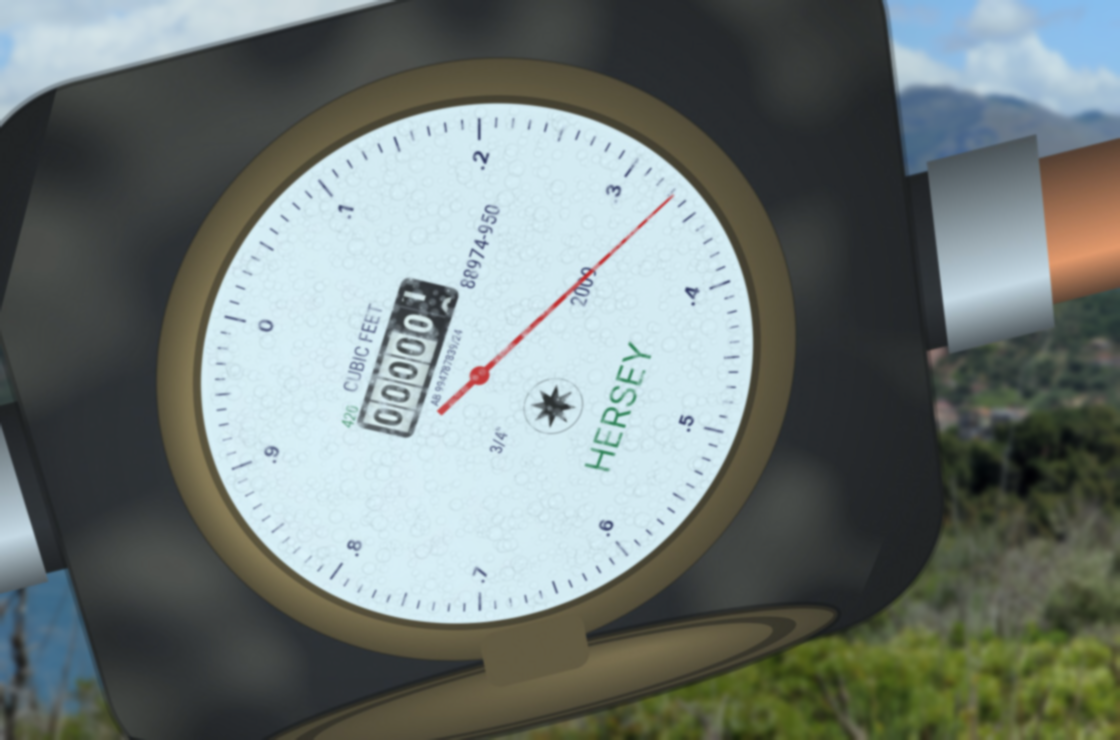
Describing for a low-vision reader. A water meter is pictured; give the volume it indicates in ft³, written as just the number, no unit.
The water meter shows 1.33
